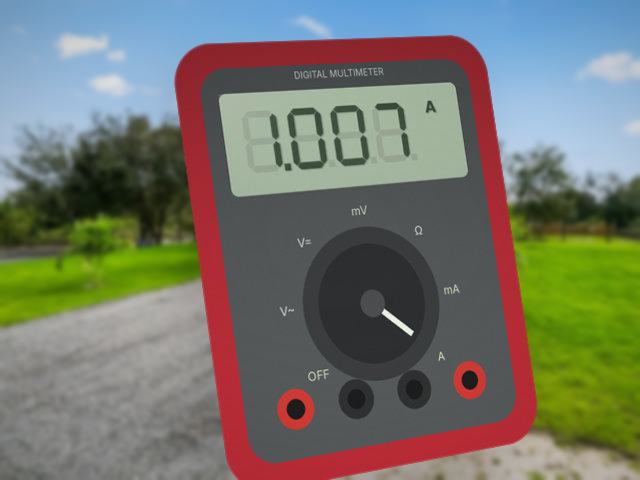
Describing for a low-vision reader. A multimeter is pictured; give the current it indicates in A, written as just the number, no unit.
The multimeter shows 1.007
